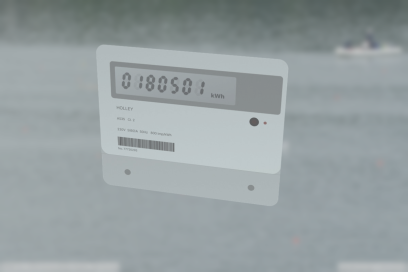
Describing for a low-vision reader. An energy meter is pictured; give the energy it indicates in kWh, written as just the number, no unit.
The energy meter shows 180501
